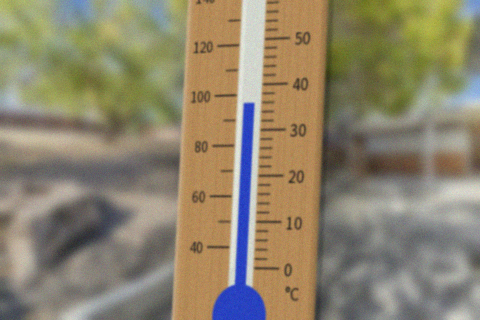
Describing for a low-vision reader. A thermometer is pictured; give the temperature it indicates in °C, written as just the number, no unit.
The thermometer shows 36
